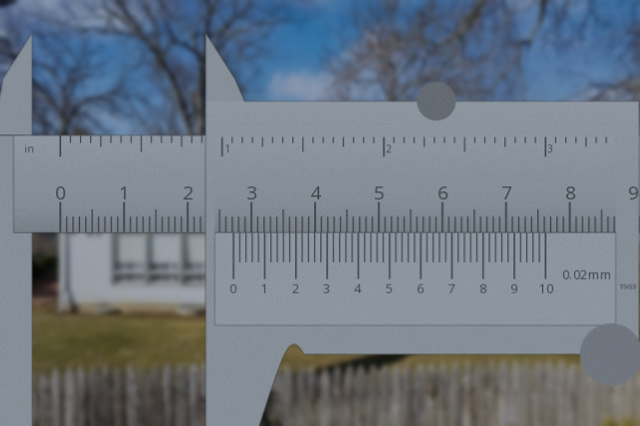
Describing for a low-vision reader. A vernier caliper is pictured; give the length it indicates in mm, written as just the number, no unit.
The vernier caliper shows 27.2
